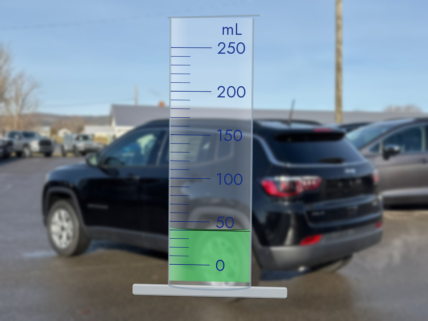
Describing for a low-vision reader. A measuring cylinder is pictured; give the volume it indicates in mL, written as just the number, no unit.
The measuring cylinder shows 40
